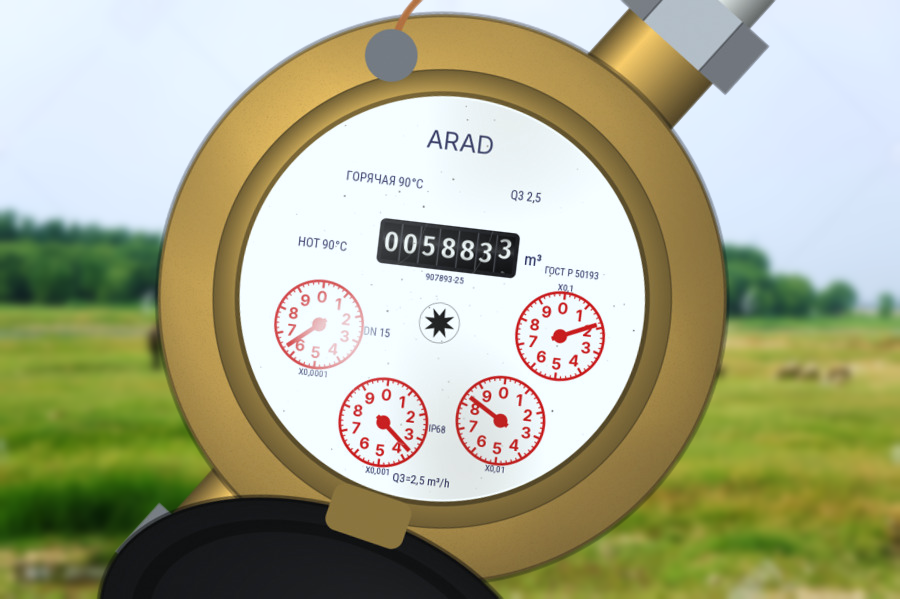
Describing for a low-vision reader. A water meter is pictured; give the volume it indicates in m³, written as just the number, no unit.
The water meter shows 58833.1836
